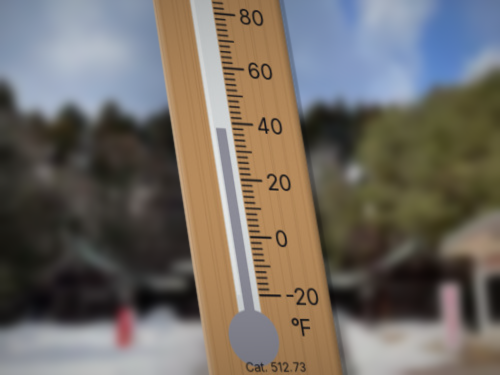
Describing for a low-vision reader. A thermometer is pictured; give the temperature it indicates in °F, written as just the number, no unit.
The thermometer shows 38
